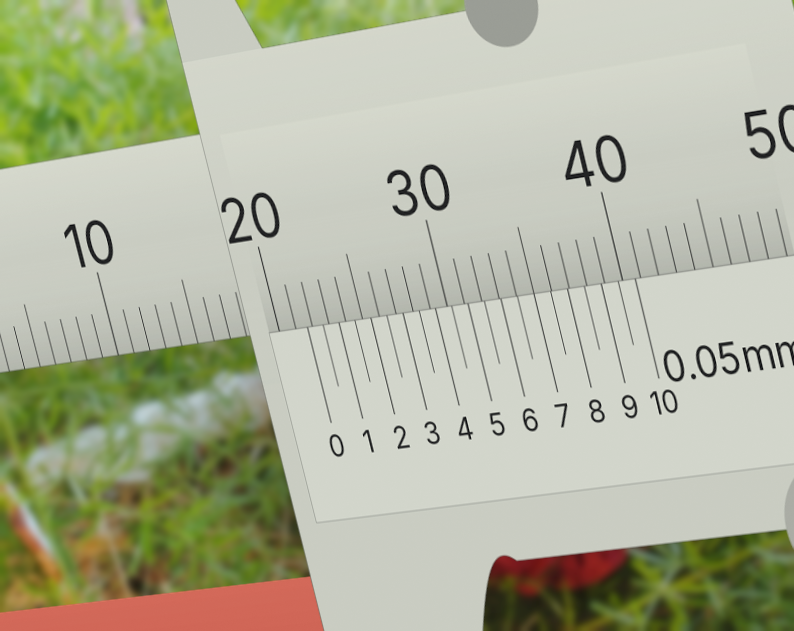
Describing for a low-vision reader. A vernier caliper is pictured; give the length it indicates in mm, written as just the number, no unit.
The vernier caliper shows 21.7
